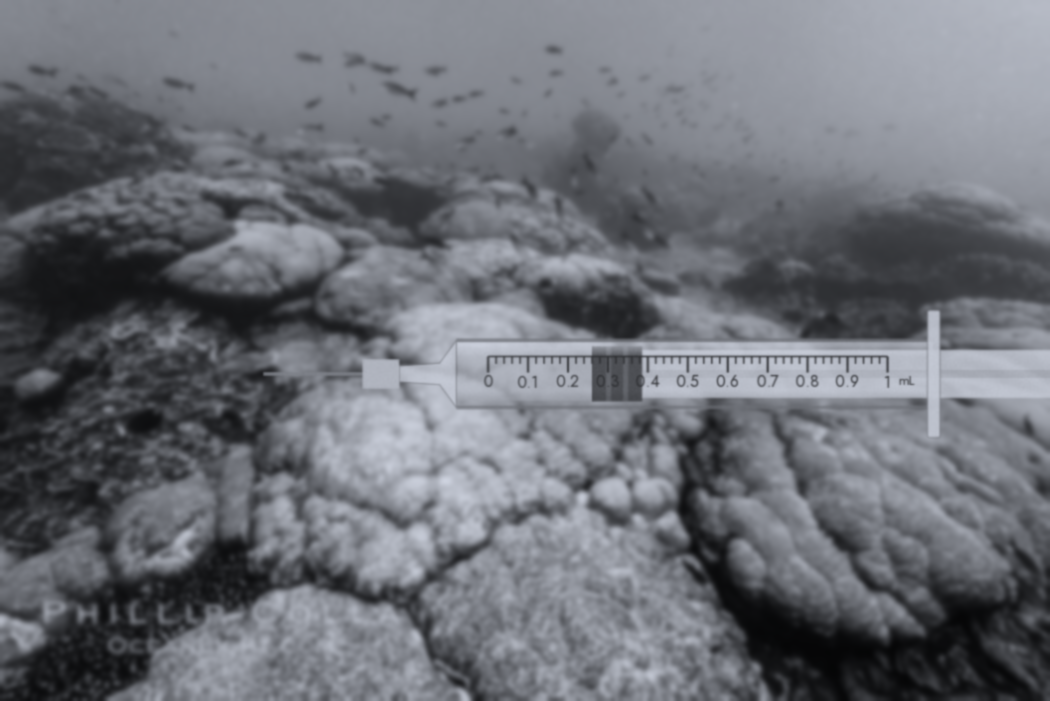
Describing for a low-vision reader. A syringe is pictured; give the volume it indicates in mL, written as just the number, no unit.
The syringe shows 0.26
